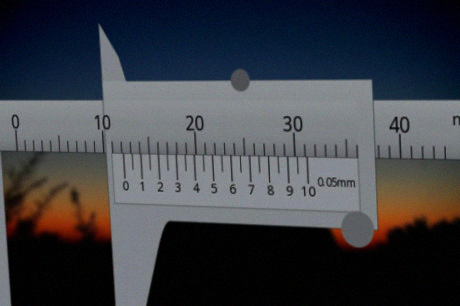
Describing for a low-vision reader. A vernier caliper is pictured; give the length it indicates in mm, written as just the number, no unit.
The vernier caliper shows 12.2
